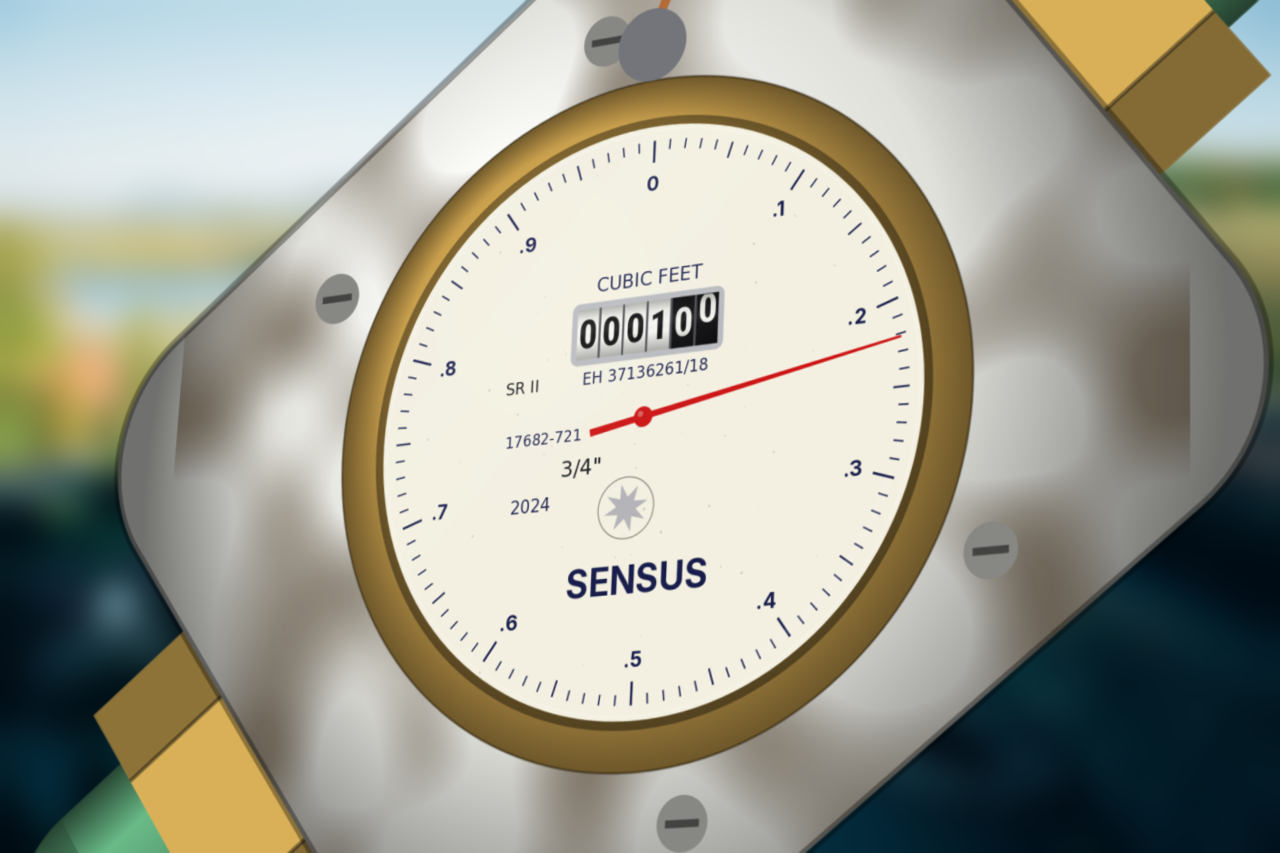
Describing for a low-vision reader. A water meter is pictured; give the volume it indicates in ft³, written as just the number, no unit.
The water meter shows 100.22
